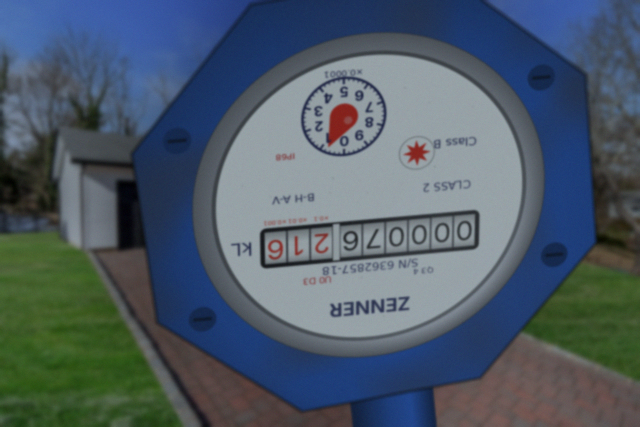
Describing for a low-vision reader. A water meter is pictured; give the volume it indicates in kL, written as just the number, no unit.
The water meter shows 76.2160
